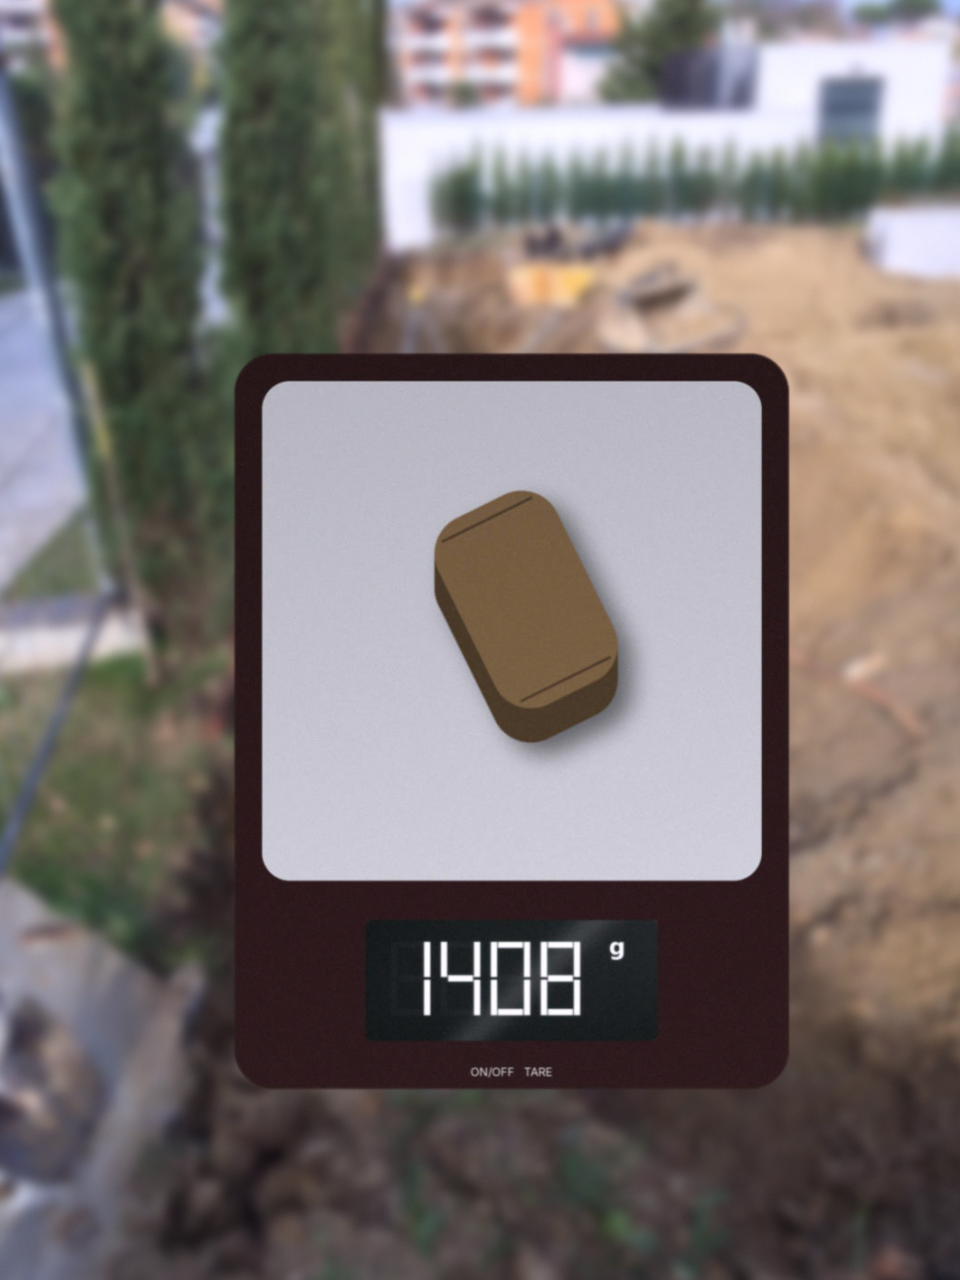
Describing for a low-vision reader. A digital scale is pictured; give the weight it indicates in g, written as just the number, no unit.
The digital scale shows 1408
